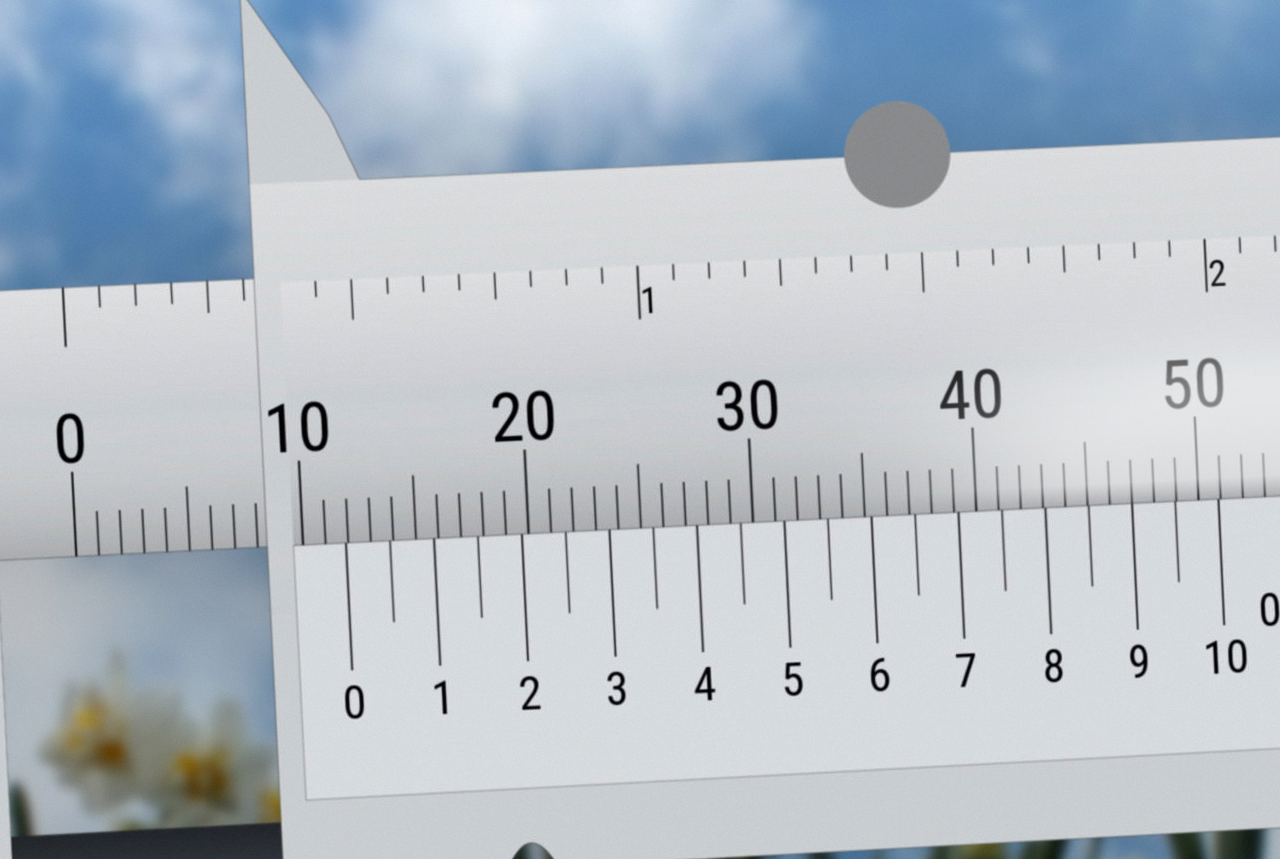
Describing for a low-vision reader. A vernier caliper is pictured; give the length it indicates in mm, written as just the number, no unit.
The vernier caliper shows 11.9
